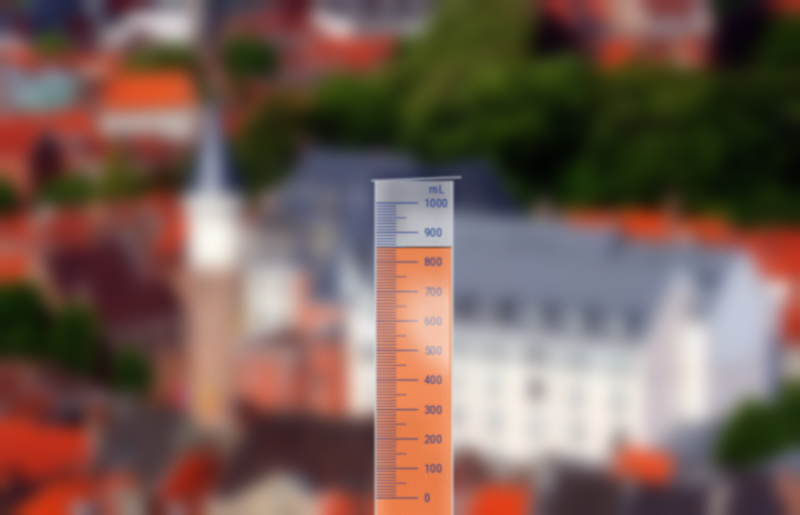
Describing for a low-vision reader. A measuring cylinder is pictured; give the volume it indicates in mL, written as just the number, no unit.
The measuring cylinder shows 850
